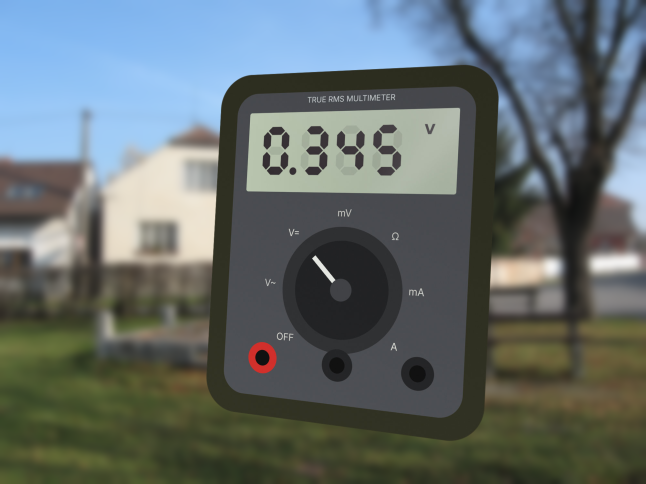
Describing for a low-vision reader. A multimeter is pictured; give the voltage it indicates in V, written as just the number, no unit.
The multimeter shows 0.345
